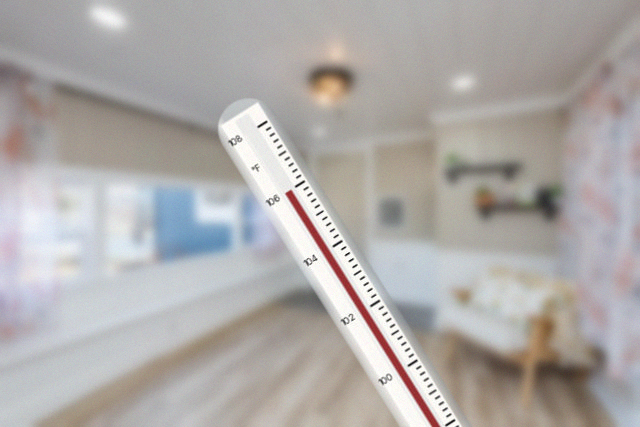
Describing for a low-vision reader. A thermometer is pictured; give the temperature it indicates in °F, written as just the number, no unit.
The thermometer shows 106
